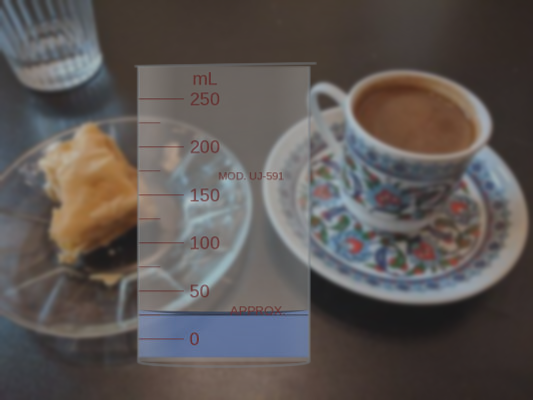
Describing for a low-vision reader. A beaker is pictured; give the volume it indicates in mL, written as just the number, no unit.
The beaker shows 25
